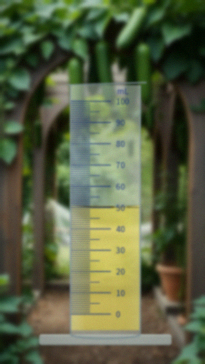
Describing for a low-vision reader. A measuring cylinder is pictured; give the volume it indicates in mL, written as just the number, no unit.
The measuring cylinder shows 50
